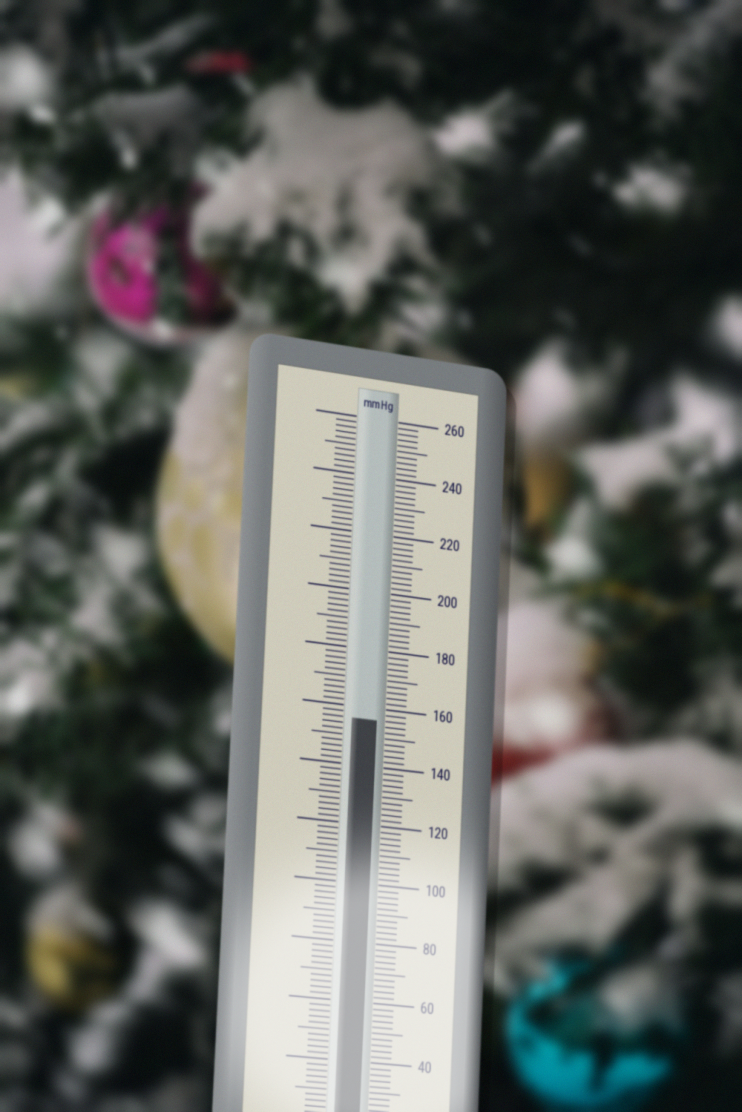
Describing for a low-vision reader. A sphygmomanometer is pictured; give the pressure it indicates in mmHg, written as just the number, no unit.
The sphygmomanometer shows 156
